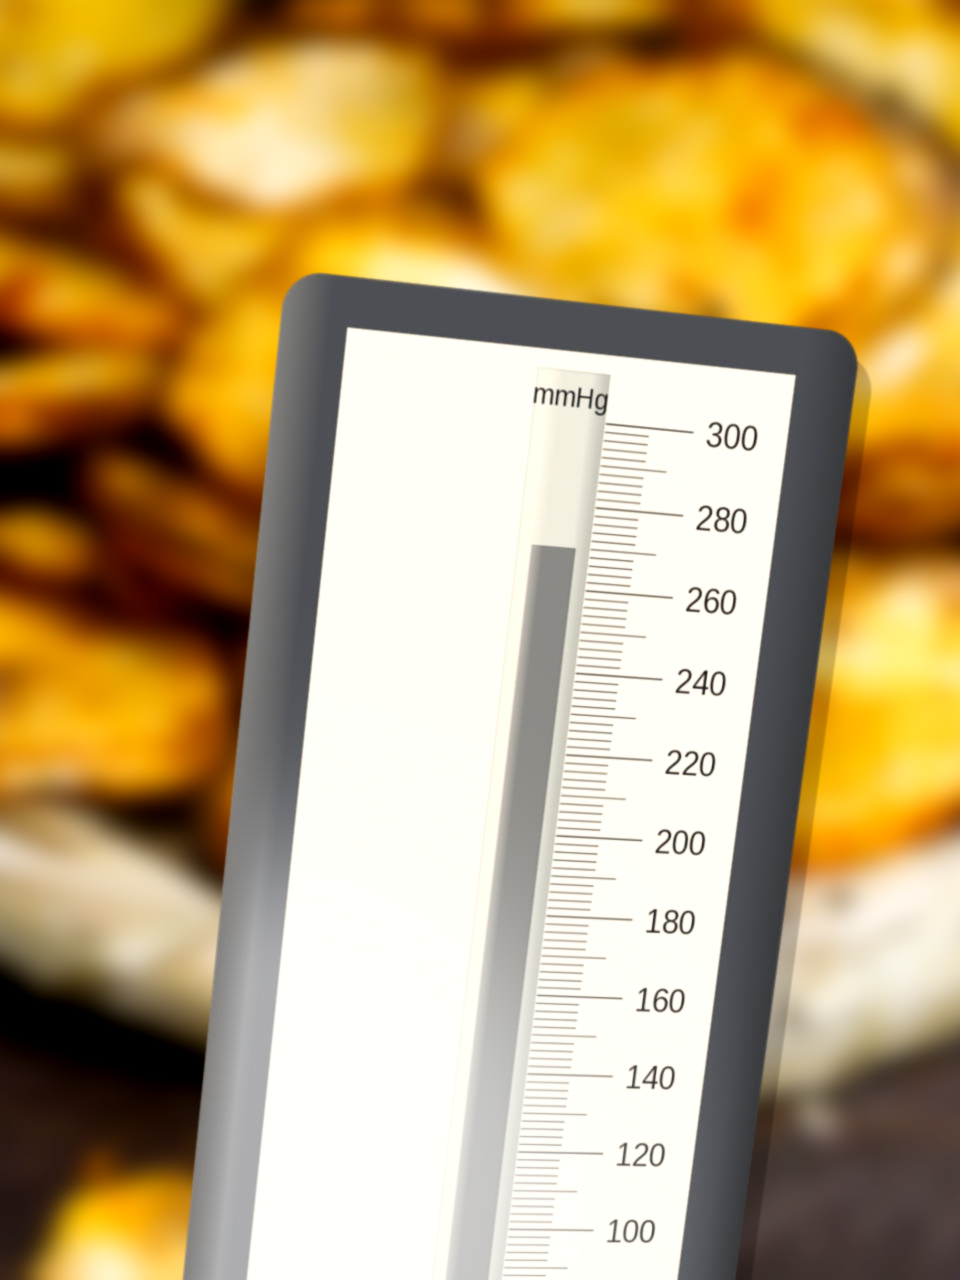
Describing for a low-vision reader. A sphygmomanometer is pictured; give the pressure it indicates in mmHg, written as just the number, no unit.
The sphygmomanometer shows 270
